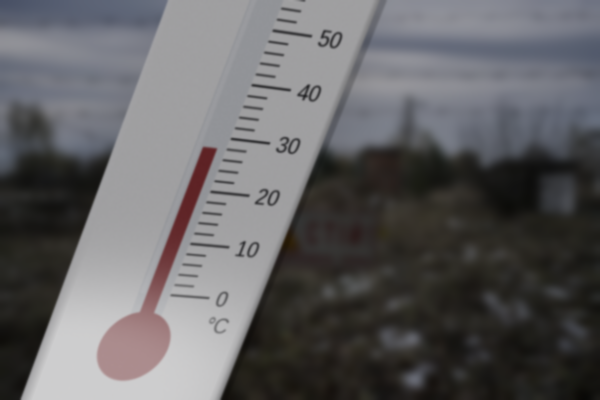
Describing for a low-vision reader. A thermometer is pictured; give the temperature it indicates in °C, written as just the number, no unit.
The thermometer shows 28
